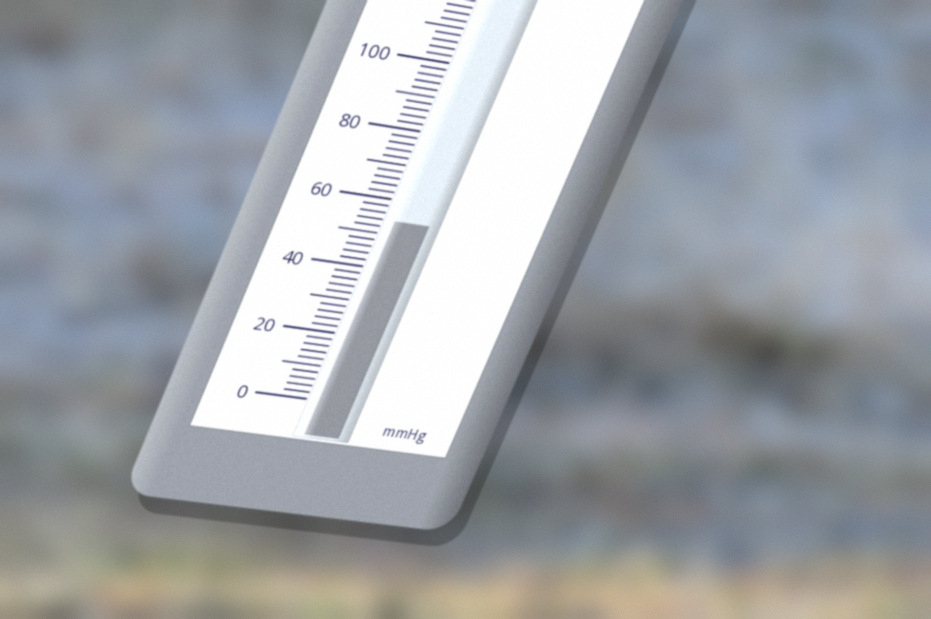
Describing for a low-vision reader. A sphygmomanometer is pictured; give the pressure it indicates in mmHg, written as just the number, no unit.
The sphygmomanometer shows 54
